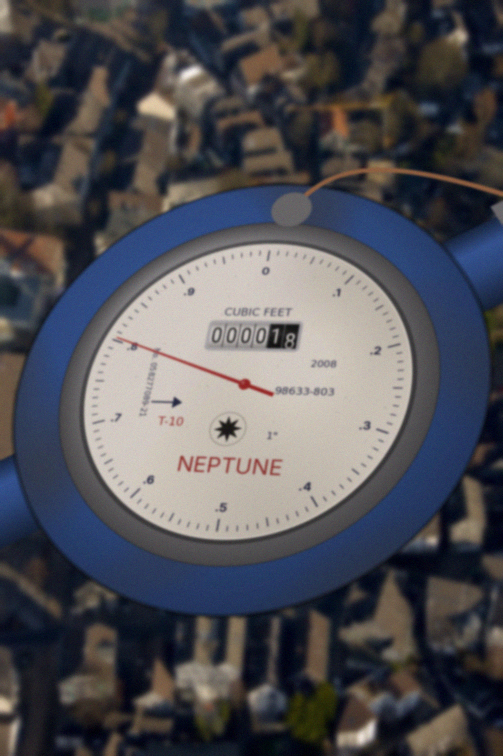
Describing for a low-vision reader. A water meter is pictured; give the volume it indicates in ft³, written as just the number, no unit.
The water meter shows 17.80
